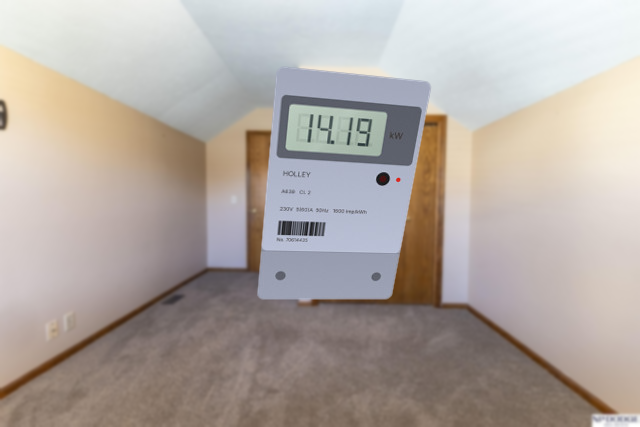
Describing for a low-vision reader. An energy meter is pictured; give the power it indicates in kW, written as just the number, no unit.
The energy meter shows 14.19
